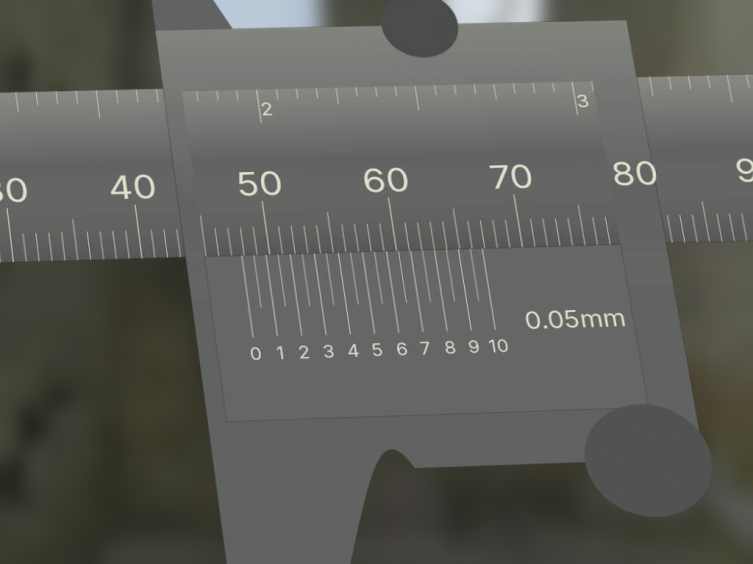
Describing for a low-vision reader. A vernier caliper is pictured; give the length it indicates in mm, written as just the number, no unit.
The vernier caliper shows 47.8
